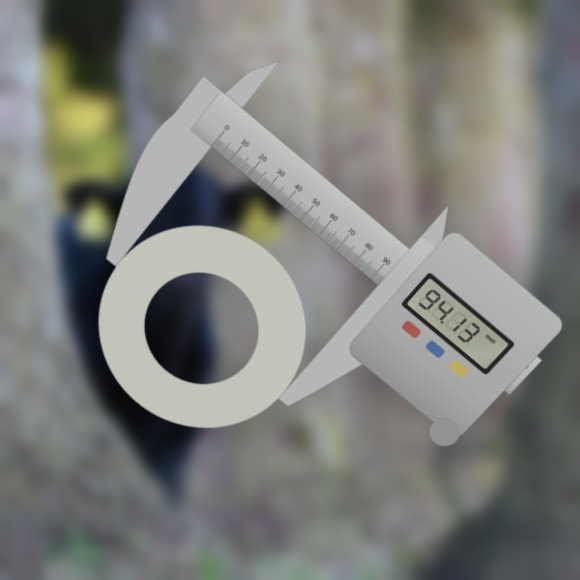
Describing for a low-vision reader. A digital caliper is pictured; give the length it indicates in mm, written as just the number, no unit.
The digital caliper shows 94.13
